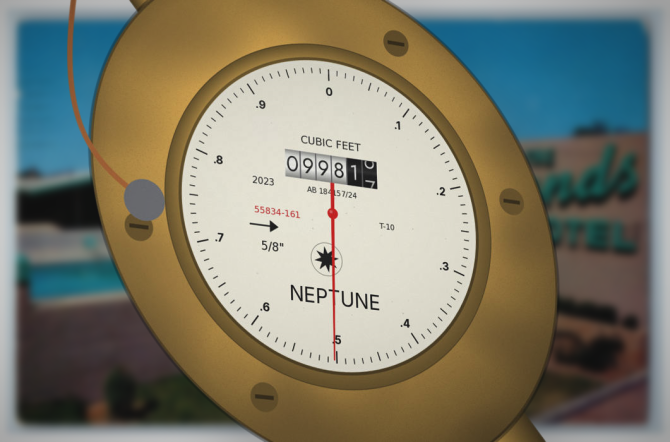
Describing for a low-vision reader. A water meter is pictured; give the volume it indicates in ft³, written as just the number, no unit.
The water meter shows 99816.50
